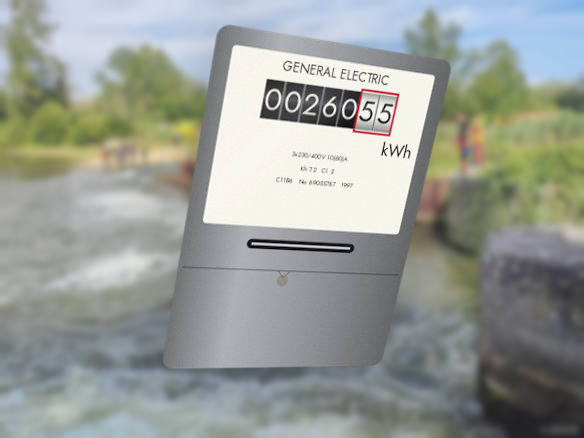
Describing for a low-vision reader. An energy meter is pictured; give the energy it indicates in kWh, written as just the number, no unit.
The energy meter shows 260.55
